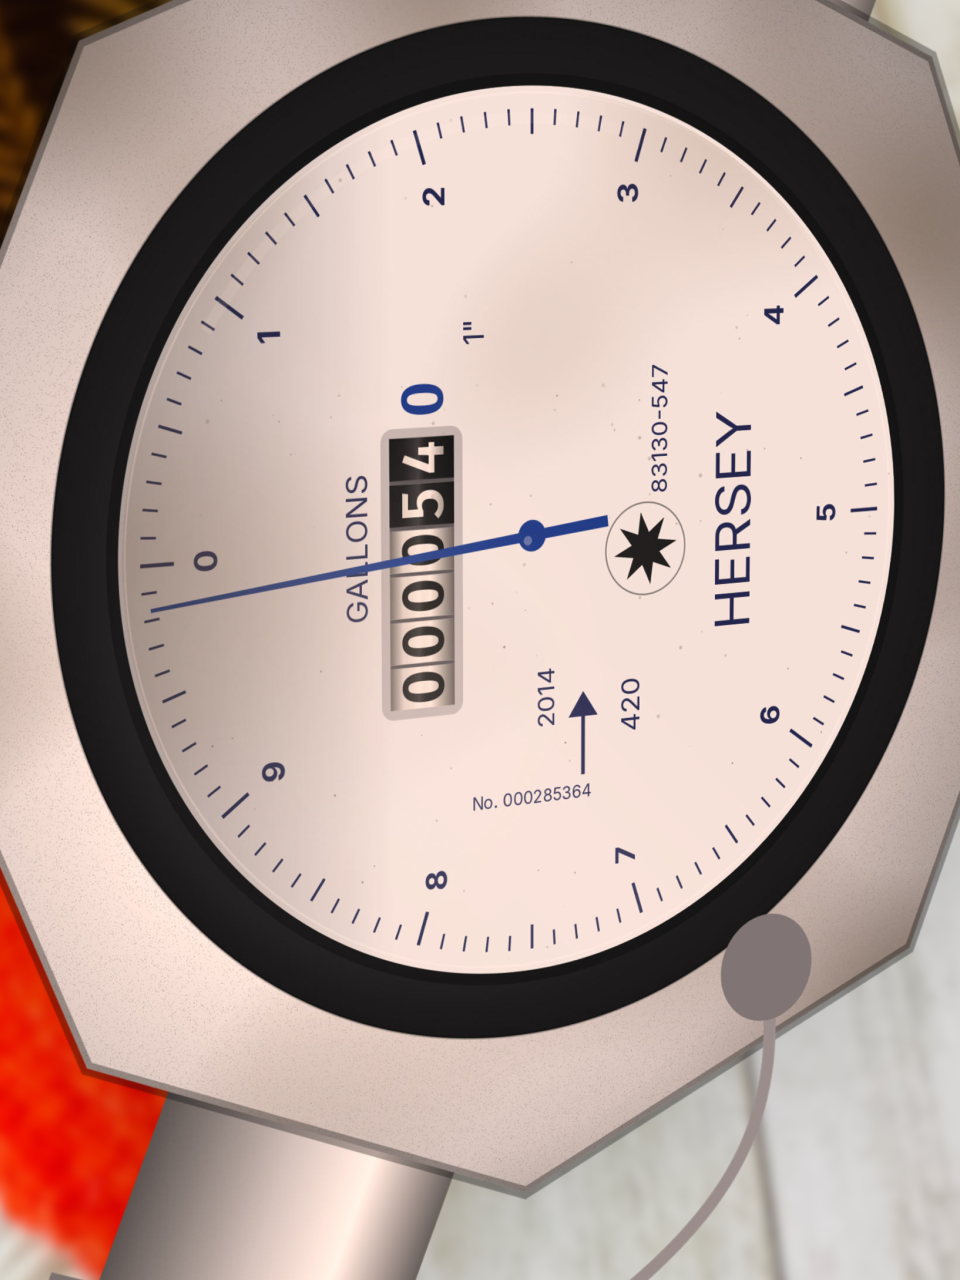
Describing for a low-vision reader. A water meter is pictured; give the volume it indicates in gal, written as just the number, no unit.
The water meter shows 539.8
